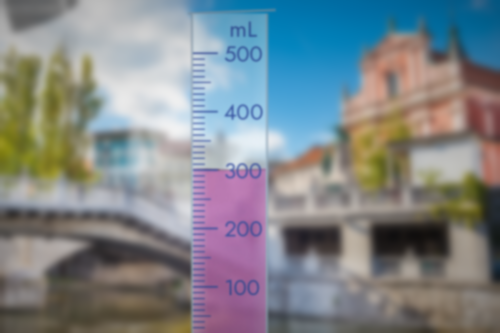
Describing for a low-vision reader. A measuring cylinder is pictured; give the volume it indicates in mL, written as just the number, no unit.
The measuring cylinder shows 300
